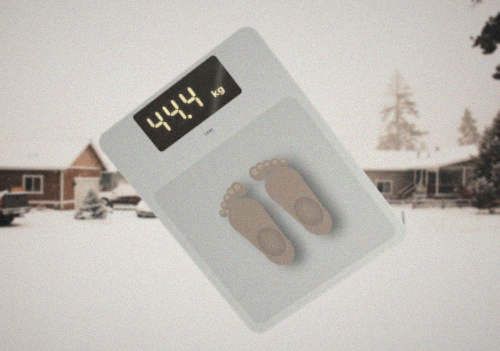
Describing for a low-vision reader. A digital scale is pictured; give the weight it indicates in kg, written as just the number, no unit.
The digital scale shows 44.4
